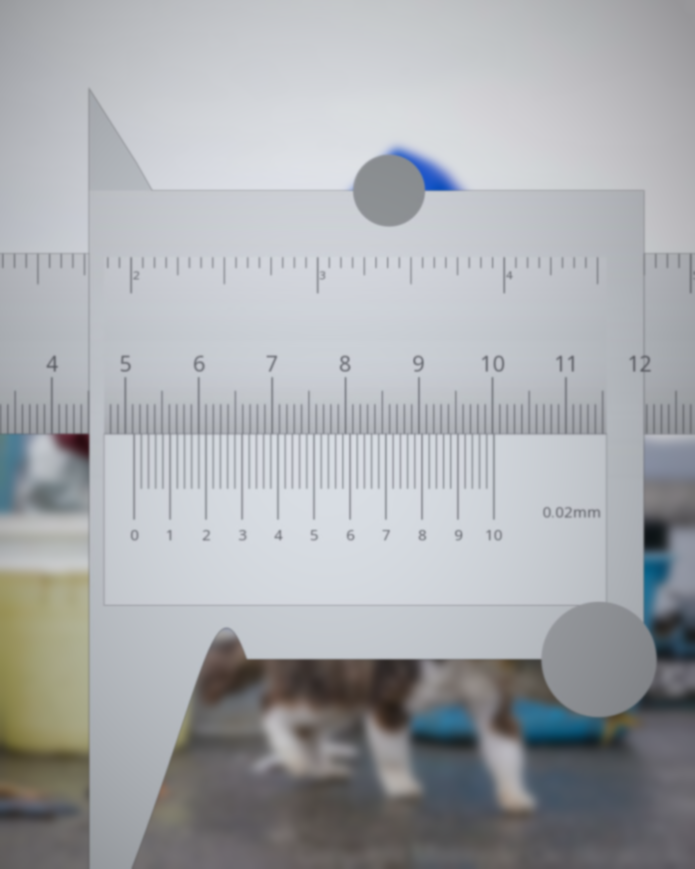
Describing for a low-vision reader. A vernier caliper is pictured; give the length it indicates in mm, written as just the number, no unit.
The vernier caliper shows 51.2
